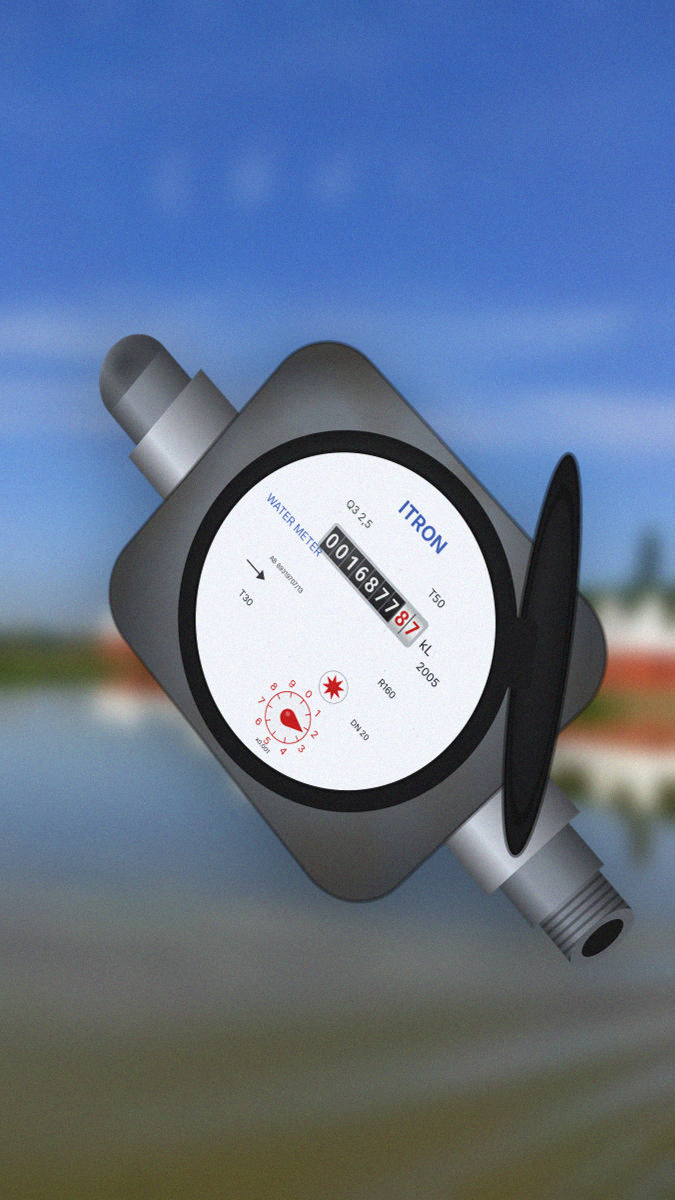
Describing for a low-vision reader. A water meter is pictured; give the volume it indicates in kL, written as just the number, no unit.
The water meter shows 16877.872
